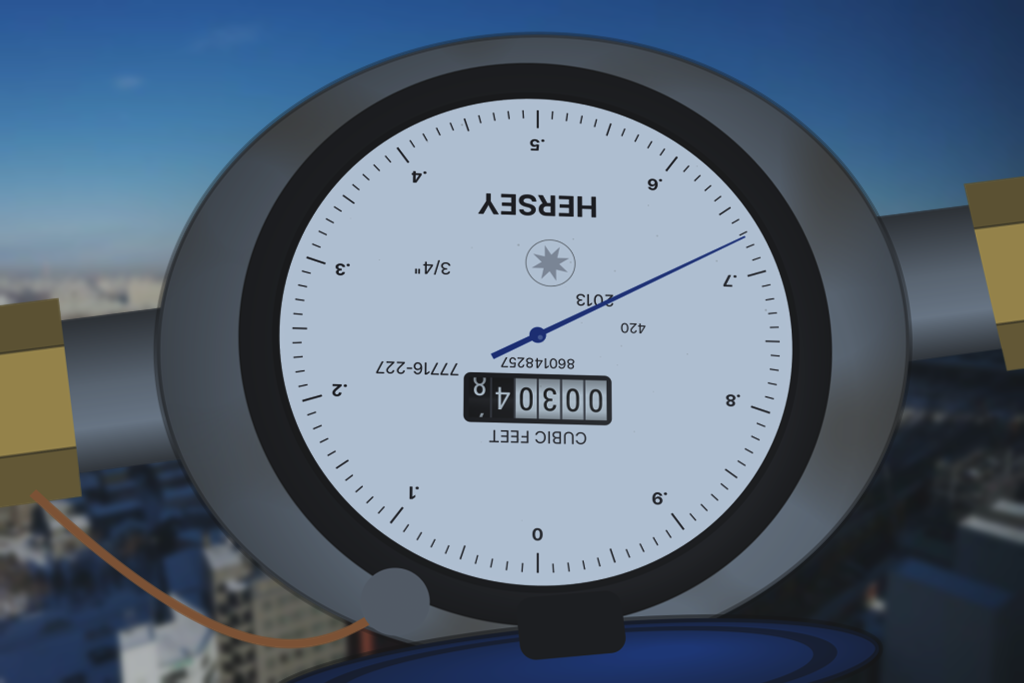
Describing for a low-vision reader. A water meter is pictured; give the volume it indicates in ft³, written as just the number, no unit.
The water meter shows 3047.67
